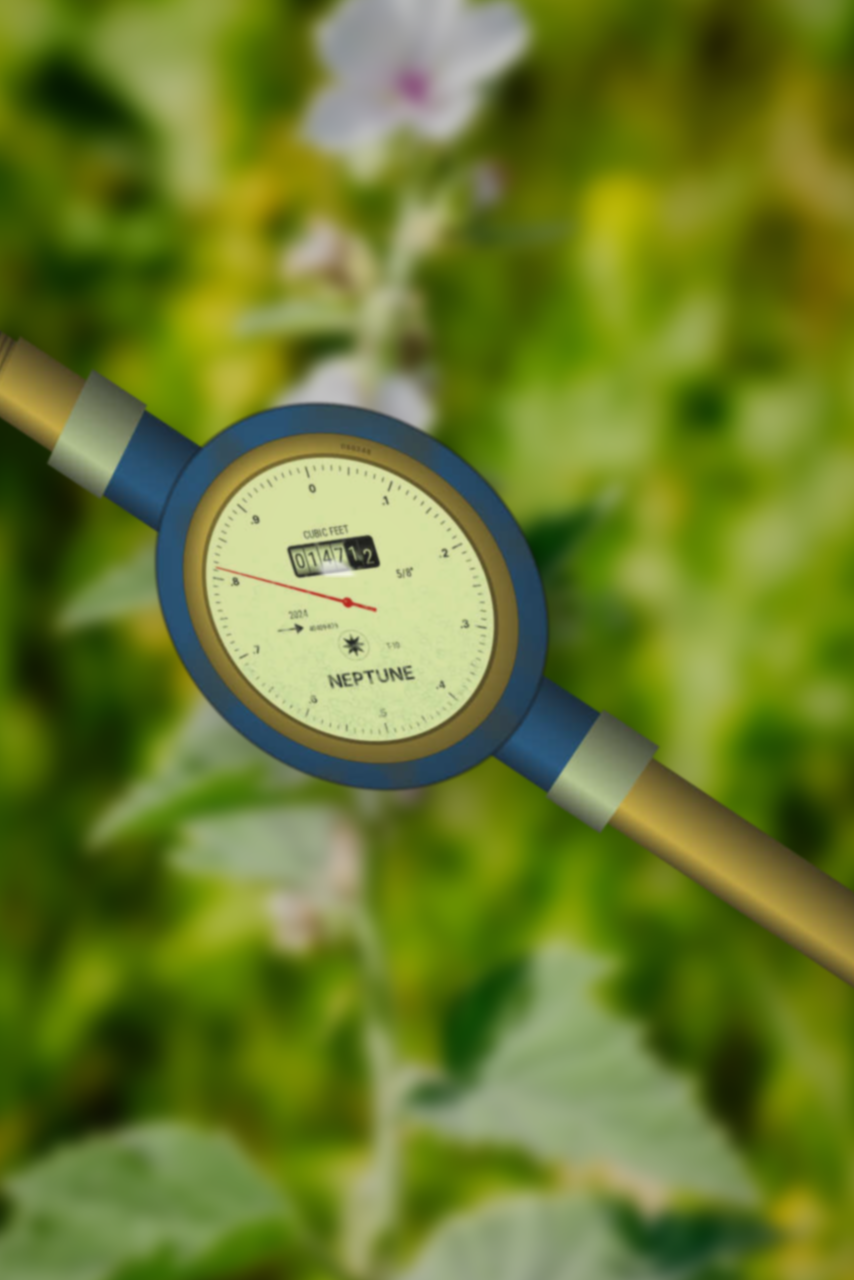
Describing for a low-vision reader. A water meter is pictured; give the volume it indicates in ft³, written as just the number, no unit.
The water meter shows 14711.81
